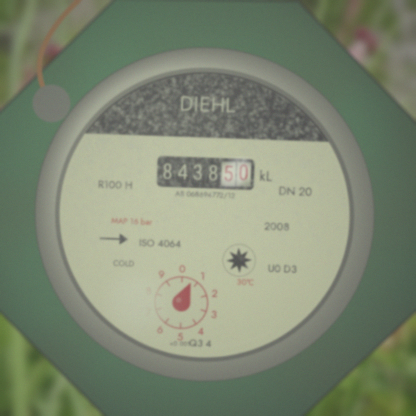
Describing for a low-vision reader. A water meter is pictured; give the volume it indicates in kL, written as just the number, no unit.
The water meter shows 8438.500
